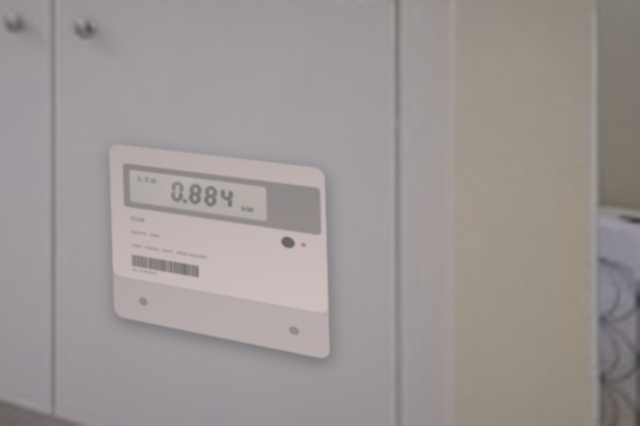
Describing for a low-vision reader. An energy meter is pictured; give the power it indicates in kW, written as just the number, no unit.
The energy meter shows 0.884
